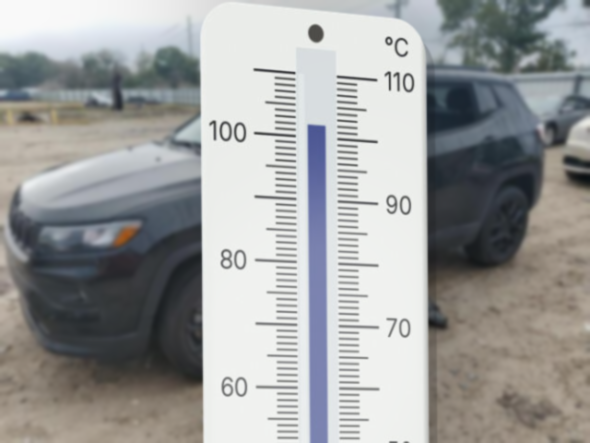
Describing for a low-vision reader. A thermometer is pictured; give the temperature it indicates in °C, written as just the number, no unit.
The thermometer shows 102
